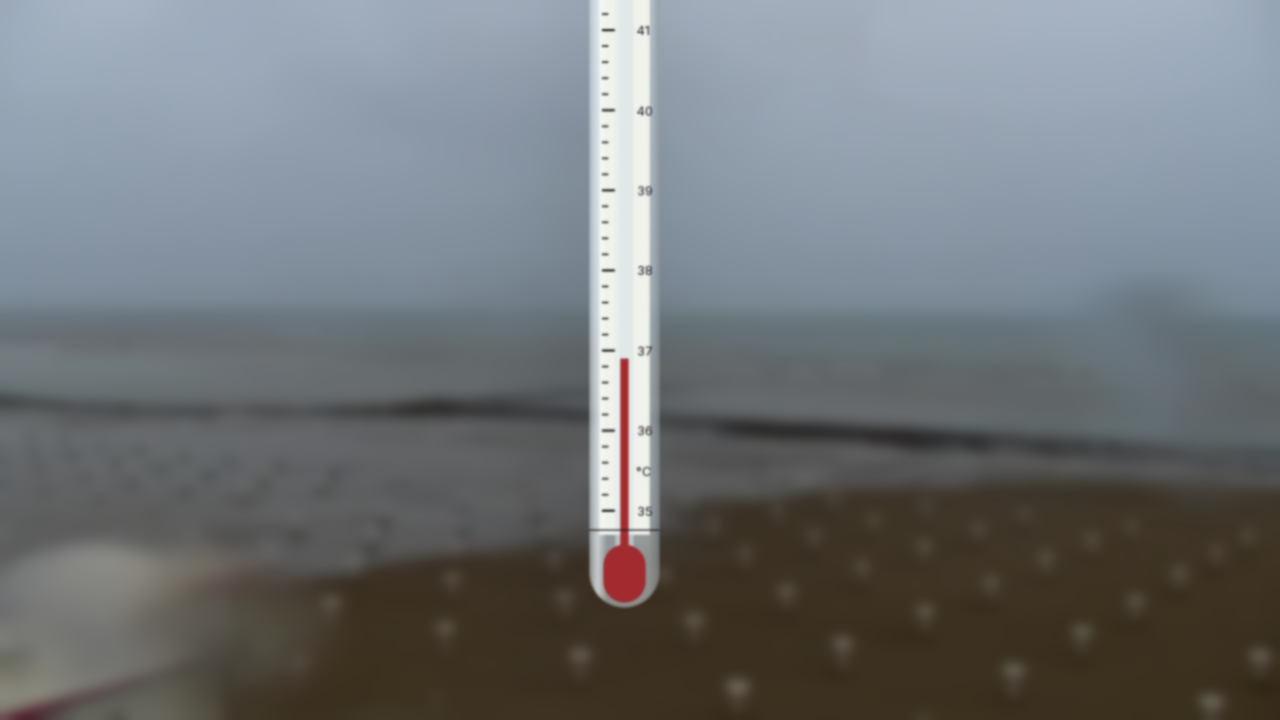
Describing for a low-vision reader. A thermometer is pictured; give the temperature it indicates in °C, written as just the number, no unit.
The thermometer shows 36.9
